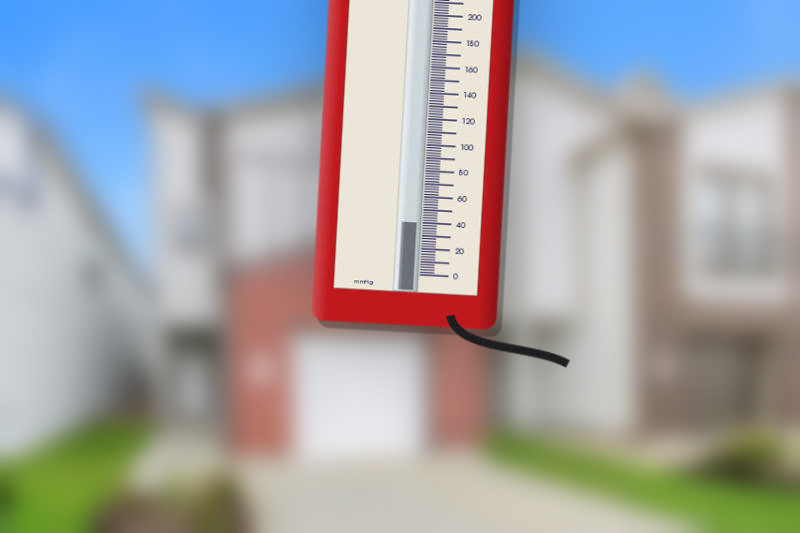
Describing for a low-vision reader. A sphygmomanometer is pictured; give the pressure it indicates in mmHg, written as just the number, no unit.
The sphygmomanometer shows 40
